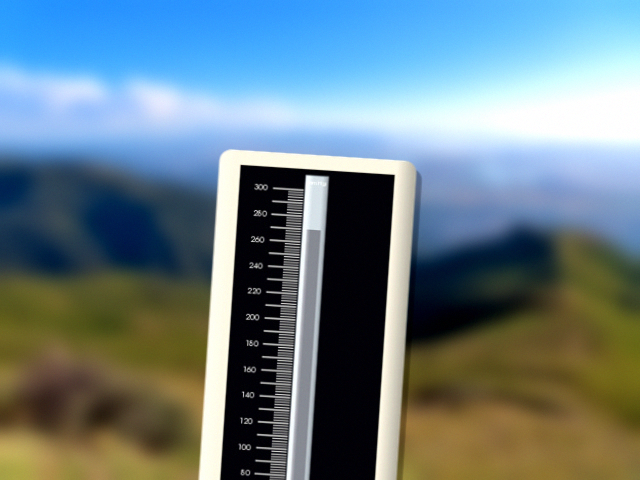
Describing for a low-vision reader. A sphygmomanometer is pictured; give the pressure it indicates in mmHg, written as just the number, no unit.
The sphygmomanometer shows 270
